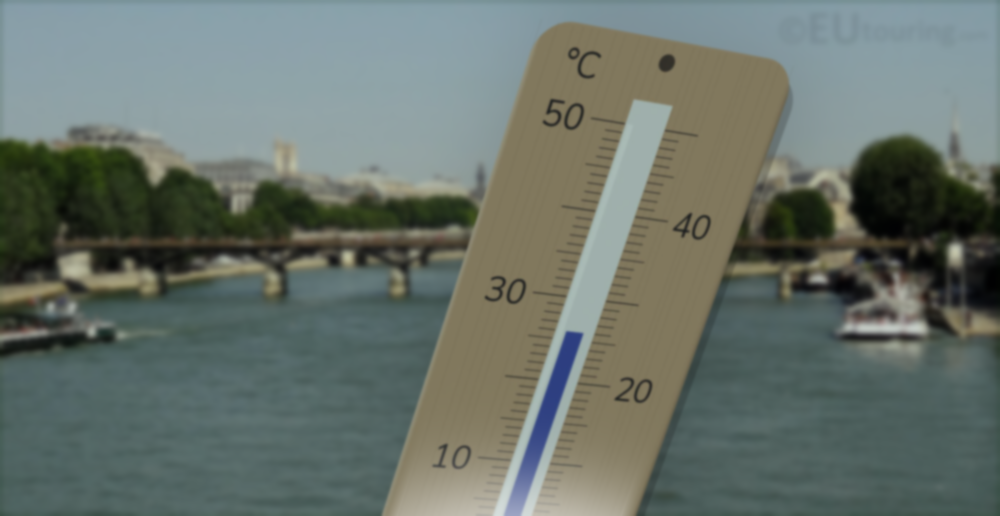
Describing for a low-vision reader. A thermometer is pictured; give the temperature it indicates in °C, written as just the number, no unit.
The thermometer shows 26
